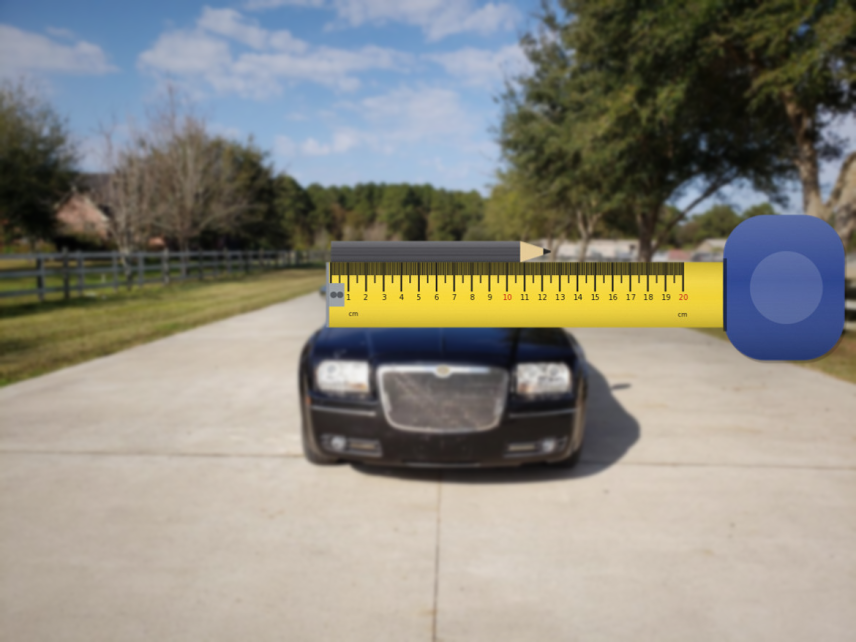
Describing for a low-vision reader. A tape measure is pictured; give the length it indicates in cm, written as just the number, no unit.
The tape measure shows 12.5
